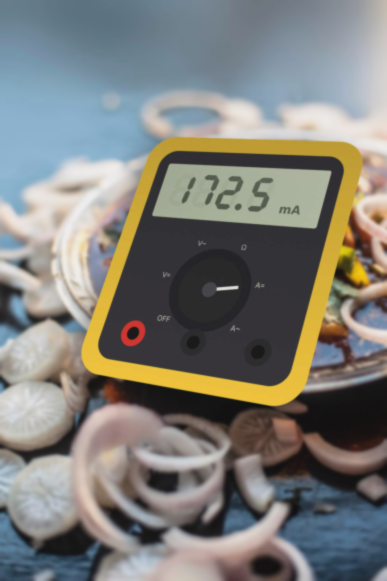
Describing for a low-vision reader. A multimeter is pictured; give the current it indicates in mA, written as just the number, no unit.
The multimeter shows 172.5
